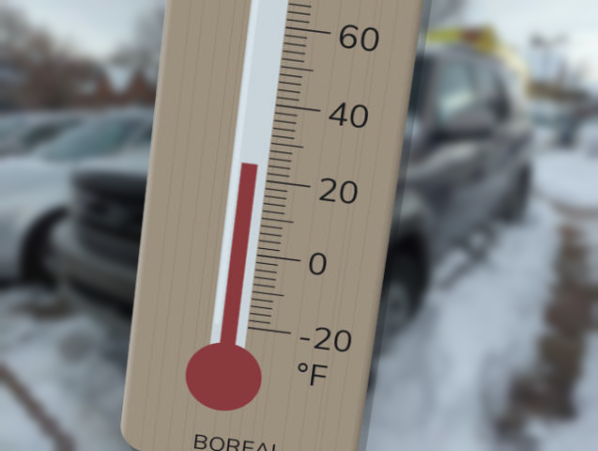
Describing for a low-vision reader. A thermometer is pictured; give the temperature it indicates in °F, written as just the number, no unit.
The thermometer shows 24
